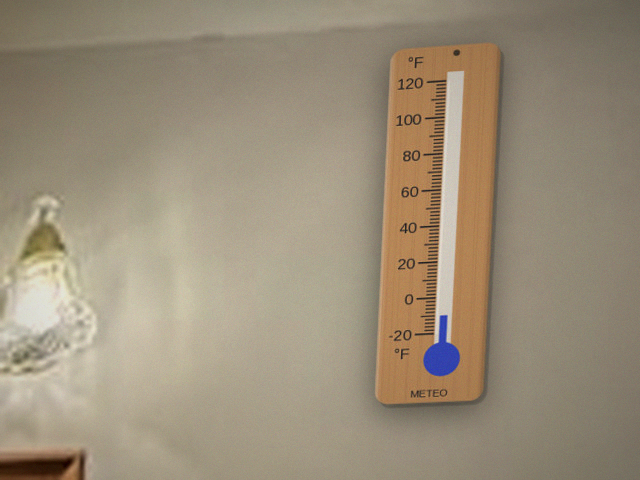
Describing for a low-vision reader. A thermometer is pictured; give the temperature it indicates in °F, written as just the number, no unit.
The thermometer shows -10
